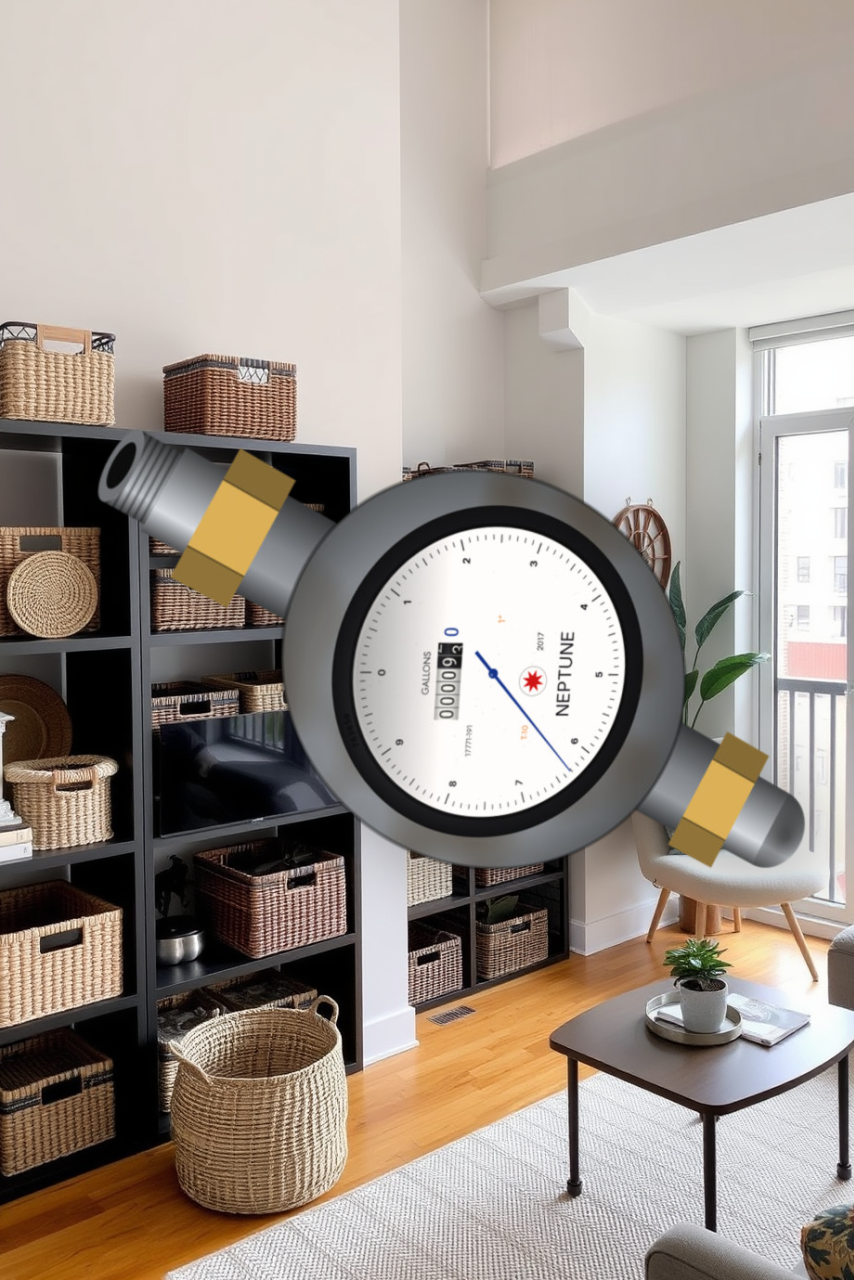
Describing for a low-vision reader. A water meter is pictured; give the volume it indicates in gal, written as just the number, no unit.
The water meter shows 926.3
